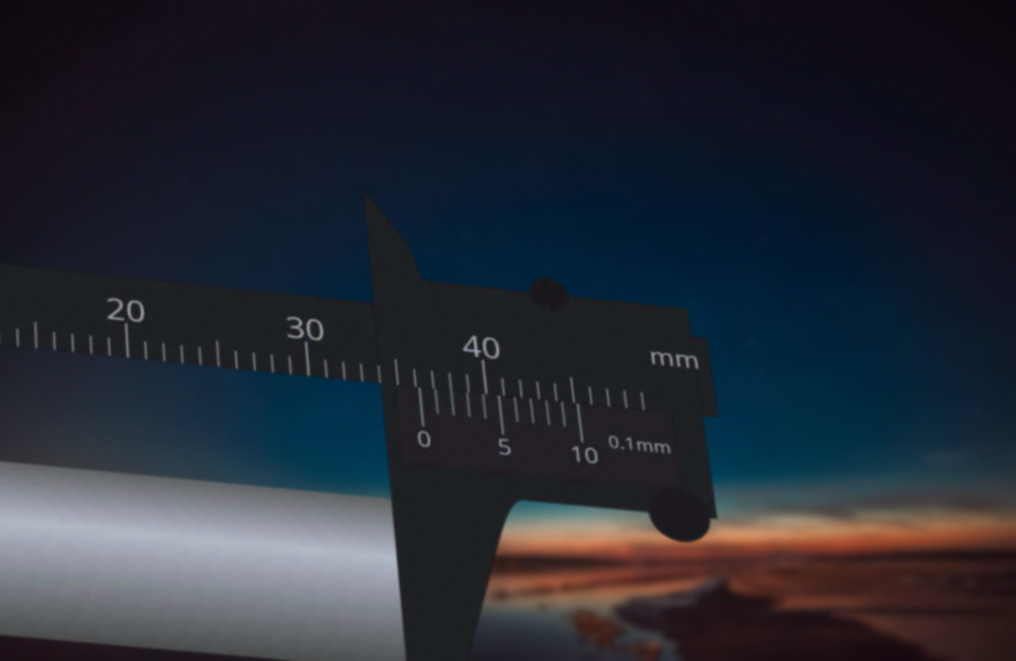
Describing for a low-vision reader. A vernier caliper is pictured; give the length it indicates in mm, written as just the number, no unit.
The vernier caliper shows 36.2
